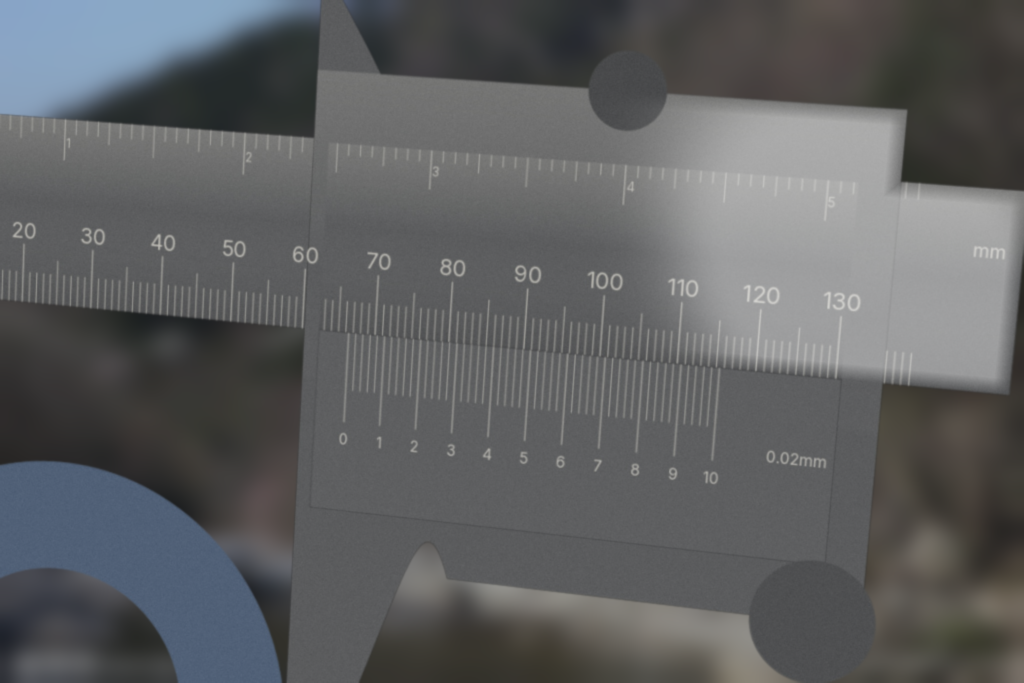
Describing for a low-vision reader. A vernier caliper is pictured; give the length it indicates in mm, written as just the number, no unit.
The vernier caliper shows 66.4
